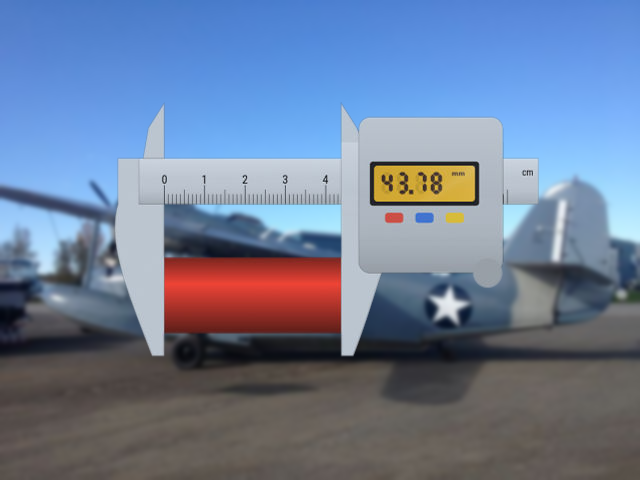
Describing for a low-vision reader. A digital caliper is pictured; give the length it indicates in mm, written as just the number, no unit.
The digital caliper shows 43.78
